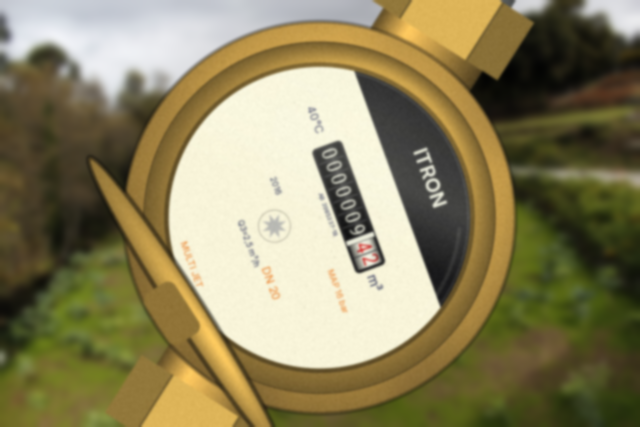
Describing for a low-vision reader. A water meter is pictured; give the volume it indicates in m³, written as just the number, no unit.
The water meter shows 9.42
